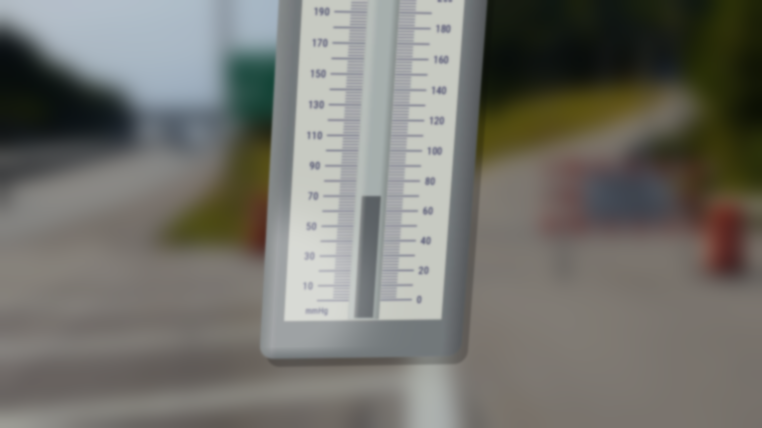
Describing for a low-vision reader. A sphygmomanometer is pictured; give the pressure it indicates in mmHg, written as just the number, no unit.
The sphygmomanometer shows 70
